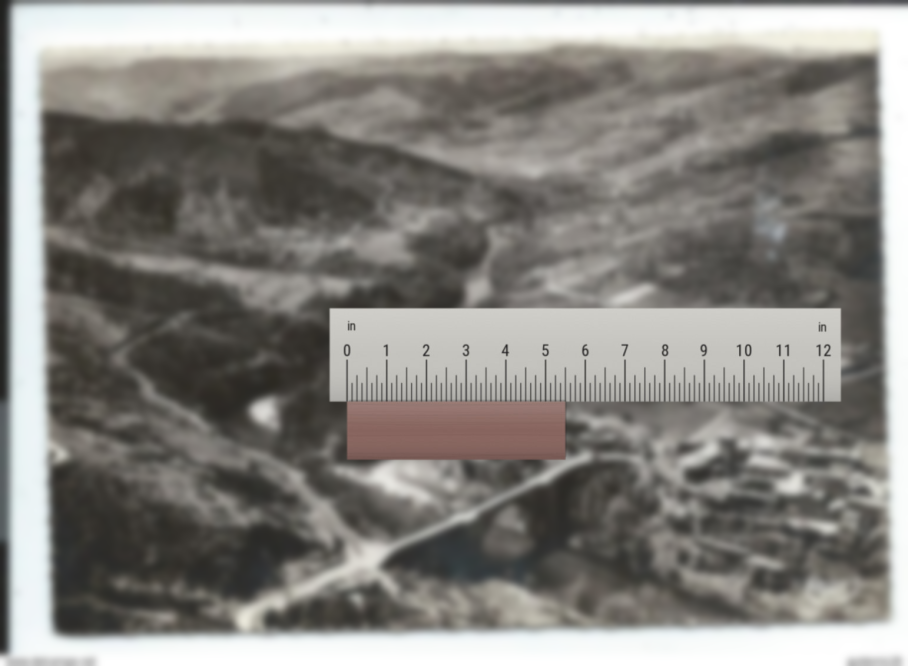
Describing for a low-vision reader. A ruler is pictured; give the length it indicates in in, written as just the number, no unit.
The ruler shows 5.5
